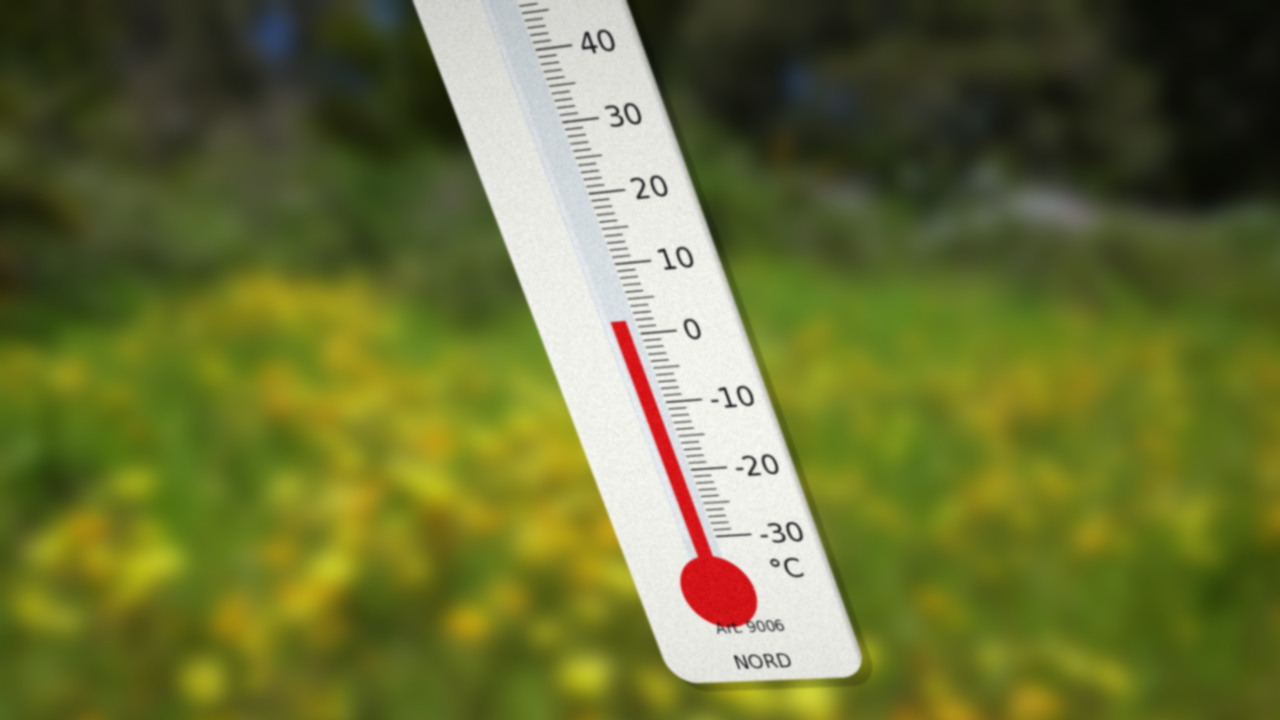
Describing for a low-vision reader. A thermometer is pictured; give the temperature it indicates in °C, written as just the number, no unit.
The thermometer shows 2
